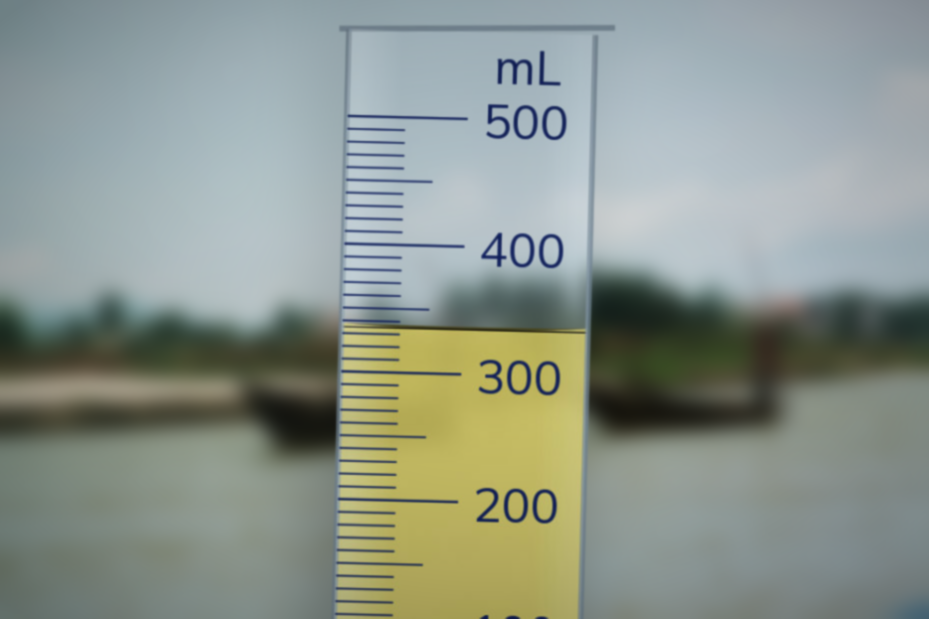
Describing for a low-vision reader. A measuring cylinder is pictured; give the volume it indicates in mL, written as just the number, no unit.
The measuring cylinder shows 335
